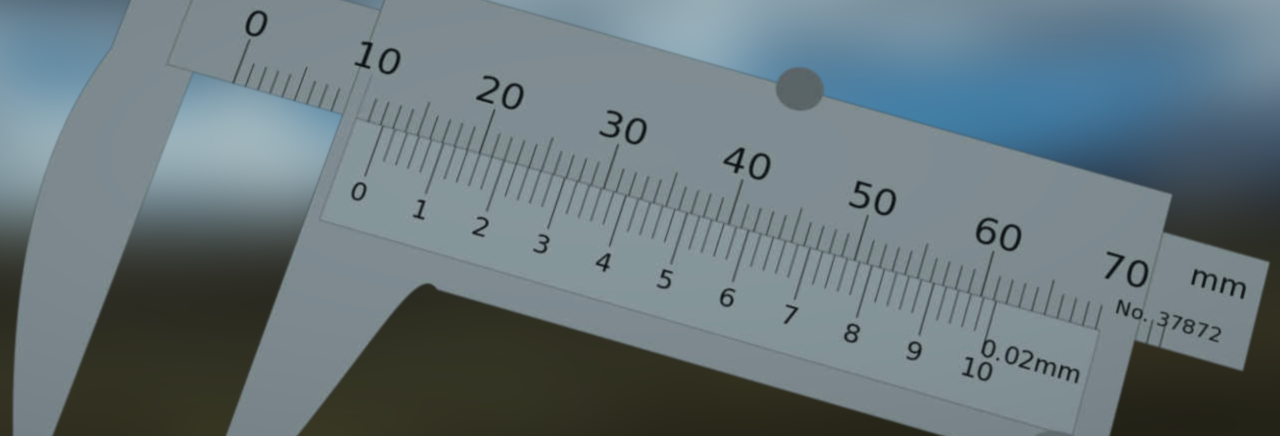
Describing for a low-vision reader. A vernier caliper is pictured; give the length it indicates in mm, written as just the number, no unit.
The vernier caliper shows 12.2
